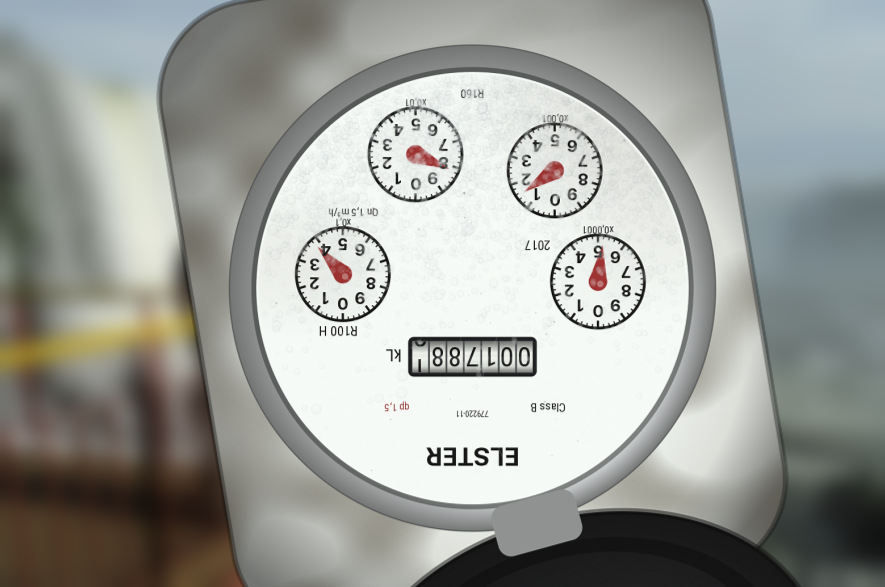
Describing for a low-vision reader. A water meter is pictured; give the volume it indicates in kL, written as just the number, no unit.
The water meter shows 17881.3815
